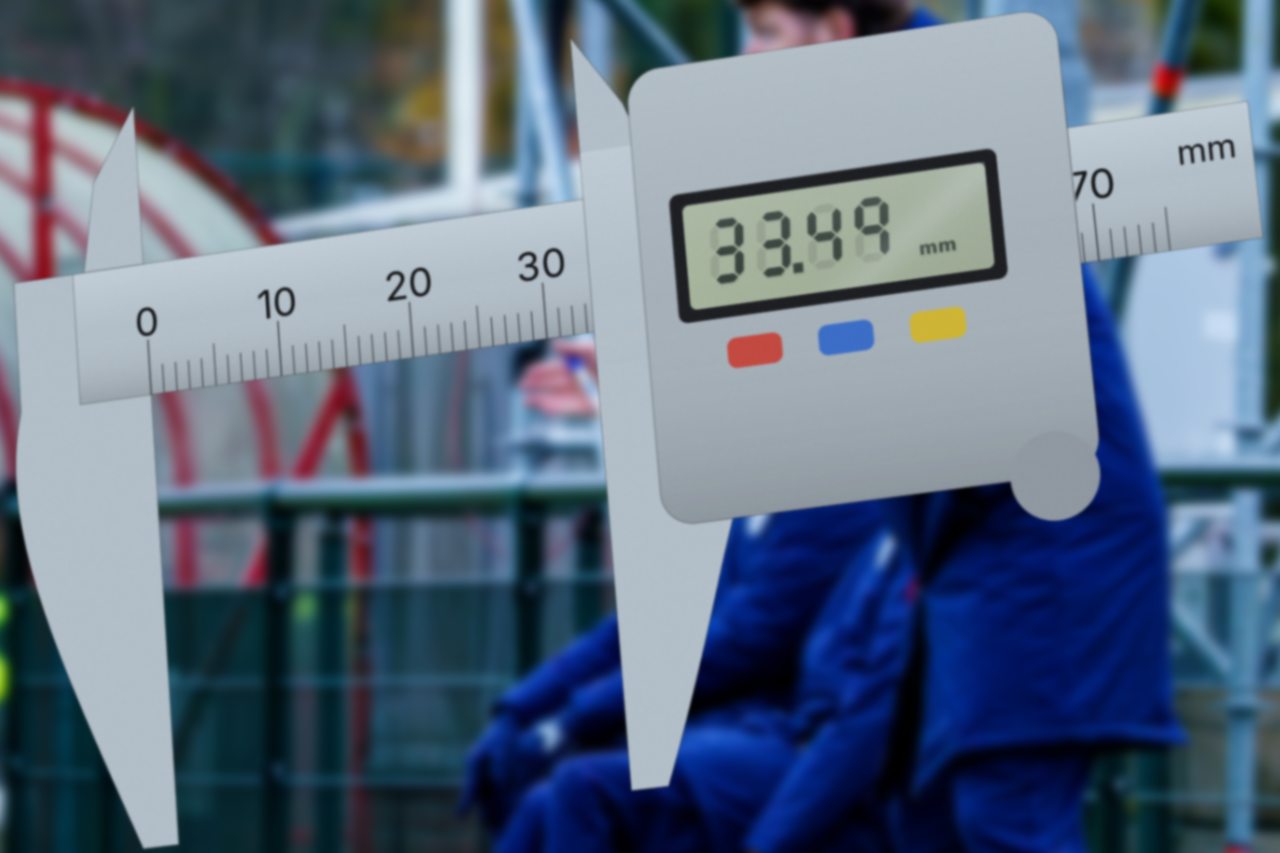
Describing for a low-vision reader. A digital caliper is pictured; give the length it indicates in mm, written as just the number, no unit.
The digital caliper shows 33.49
